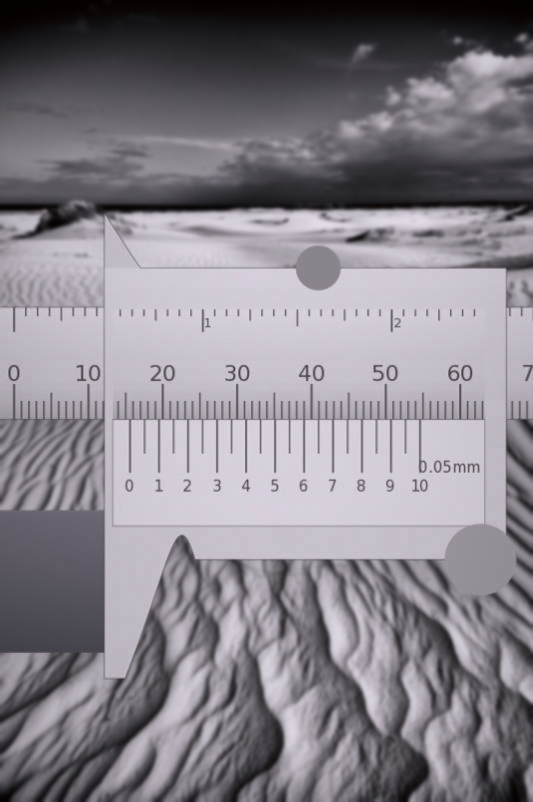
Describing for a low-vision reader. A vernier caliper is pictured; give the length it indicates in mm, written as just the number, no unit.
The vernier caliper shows 15.6
